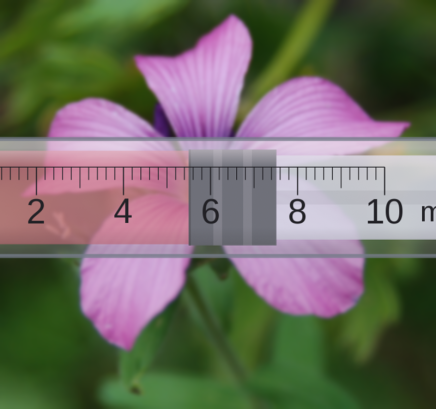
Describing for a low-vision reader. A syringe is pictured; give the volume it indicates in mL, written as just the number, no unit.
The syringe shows 5.5
